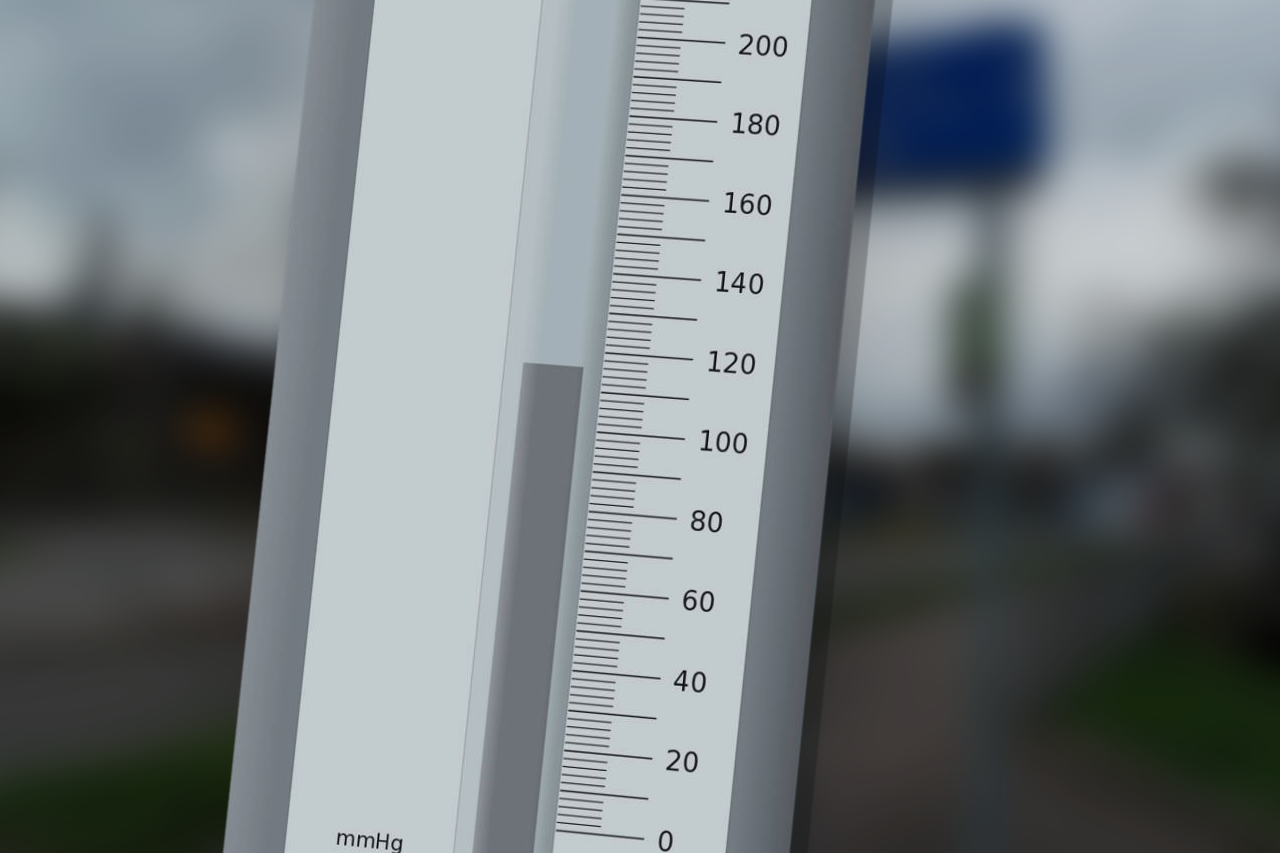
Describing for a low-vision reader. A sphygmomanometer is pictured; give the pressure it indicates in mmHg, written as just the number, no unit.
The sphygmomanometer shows 116
